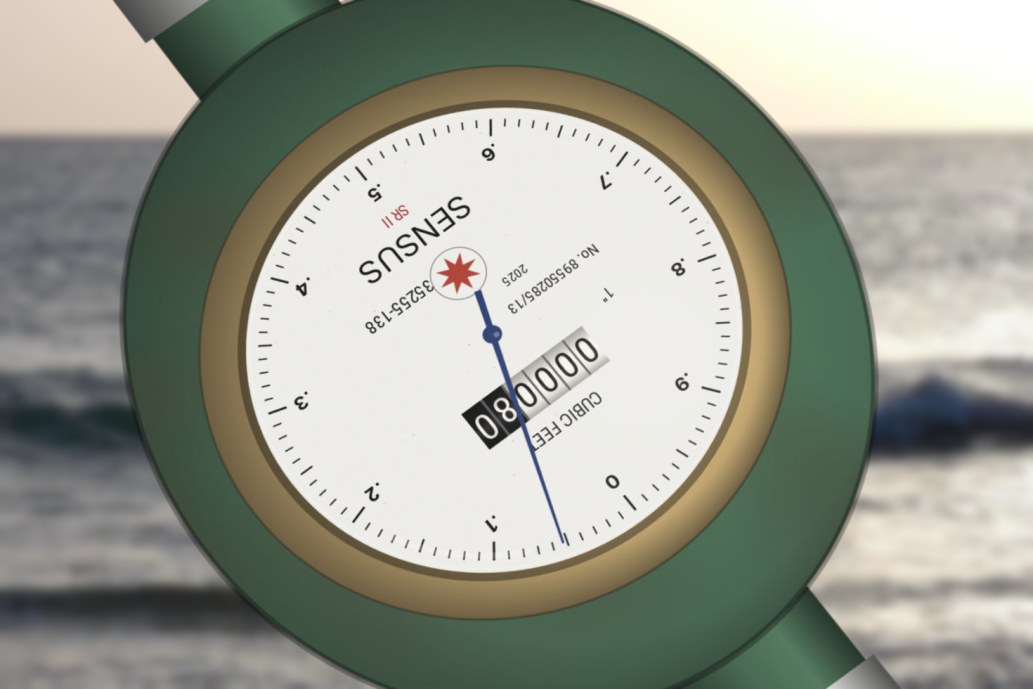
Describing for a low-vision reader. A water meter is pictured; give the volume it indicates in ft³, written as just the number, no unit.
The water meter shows 80.05
